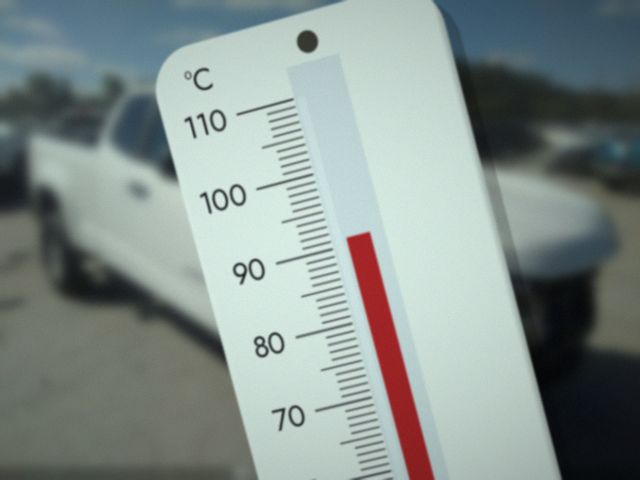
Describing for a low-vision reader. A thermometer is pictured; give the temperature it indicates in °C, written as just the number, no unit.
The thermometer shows 91
